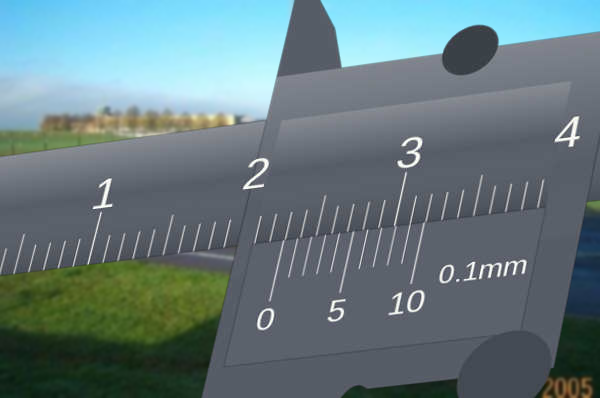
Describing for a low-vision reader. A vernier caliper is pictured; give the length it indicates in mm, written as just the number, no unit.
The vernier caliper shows 22.9
